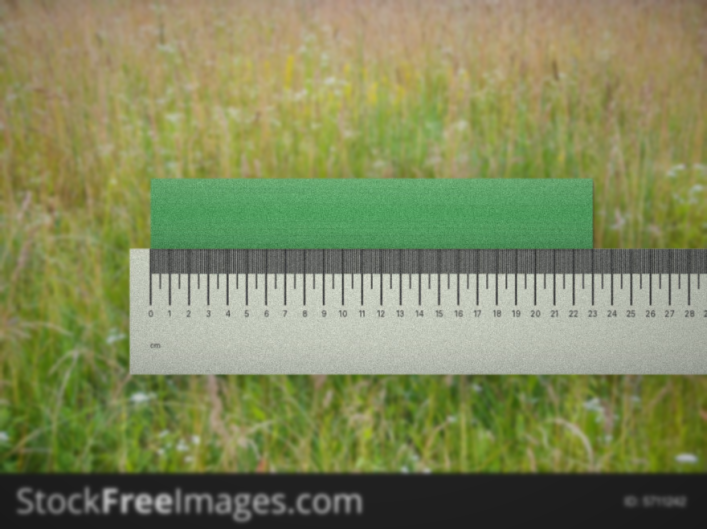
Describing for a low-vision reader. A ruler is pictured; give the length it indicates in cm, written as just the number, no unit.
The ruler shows 23
